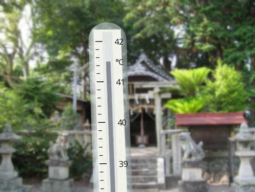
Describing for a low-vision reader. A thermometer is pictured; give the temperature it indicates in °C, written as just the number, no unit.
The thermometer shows 41.5
